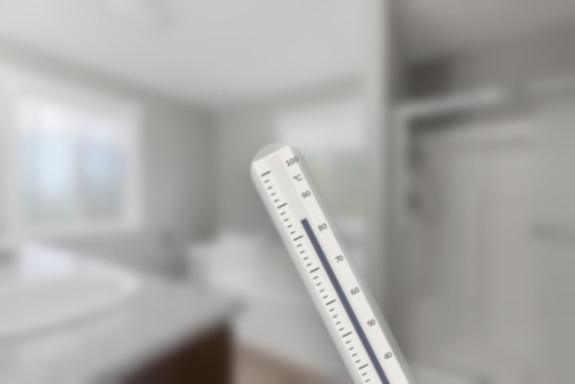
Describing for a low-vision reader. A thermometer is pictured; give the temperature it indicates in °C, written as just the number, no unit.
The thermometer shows 84
